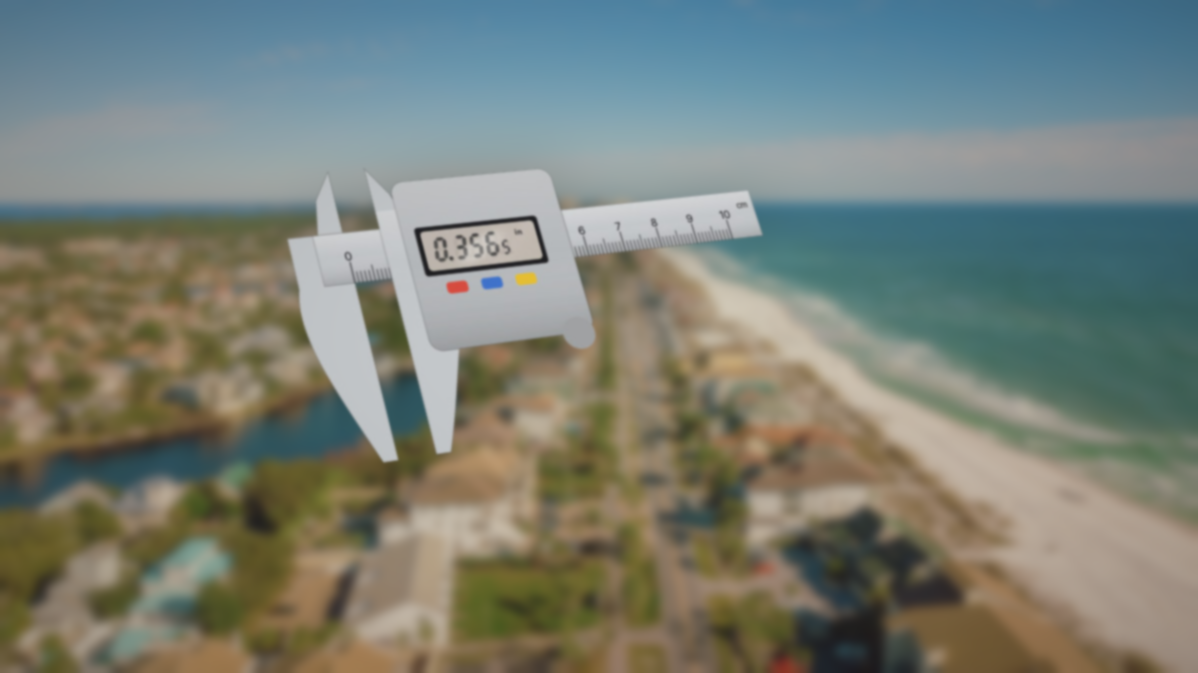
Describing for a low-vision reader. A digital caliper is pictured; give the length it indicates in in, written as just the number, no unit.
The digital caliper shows 0.3565
